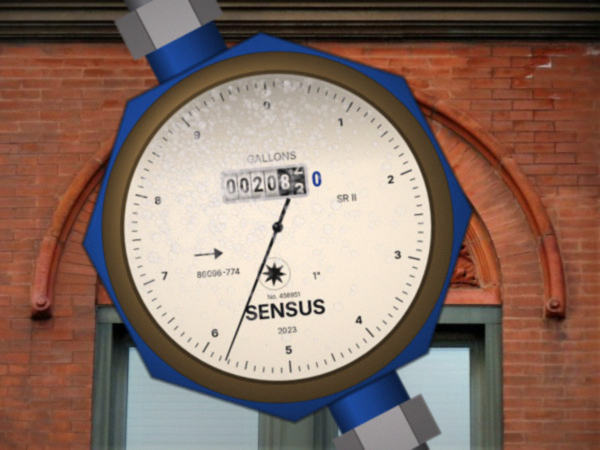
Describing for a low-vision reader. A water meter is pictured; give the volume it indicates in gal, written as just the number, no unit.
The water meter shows 20825.7
